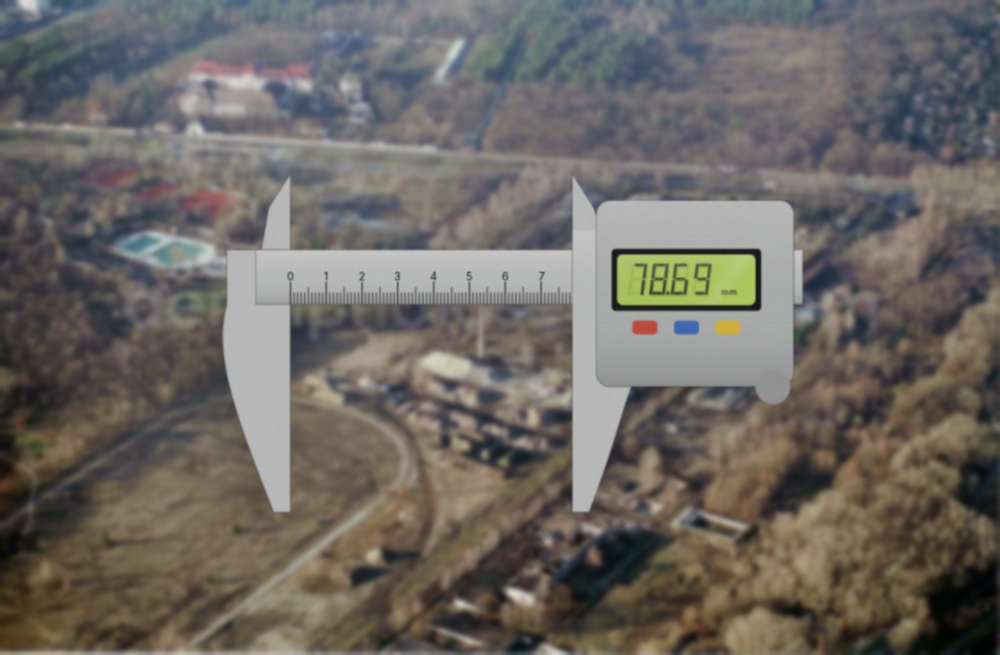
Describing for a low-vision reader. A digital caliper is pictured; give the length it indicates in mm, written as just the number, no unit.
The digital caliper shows 78.69
